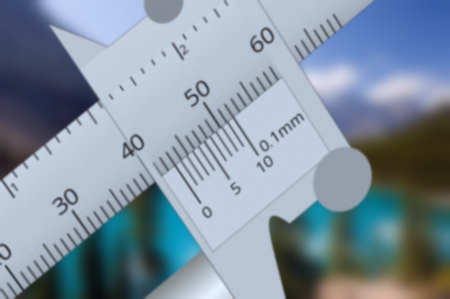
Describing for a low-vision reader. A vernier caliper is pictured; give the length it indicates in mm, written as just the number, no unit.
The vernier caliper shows 43.0
